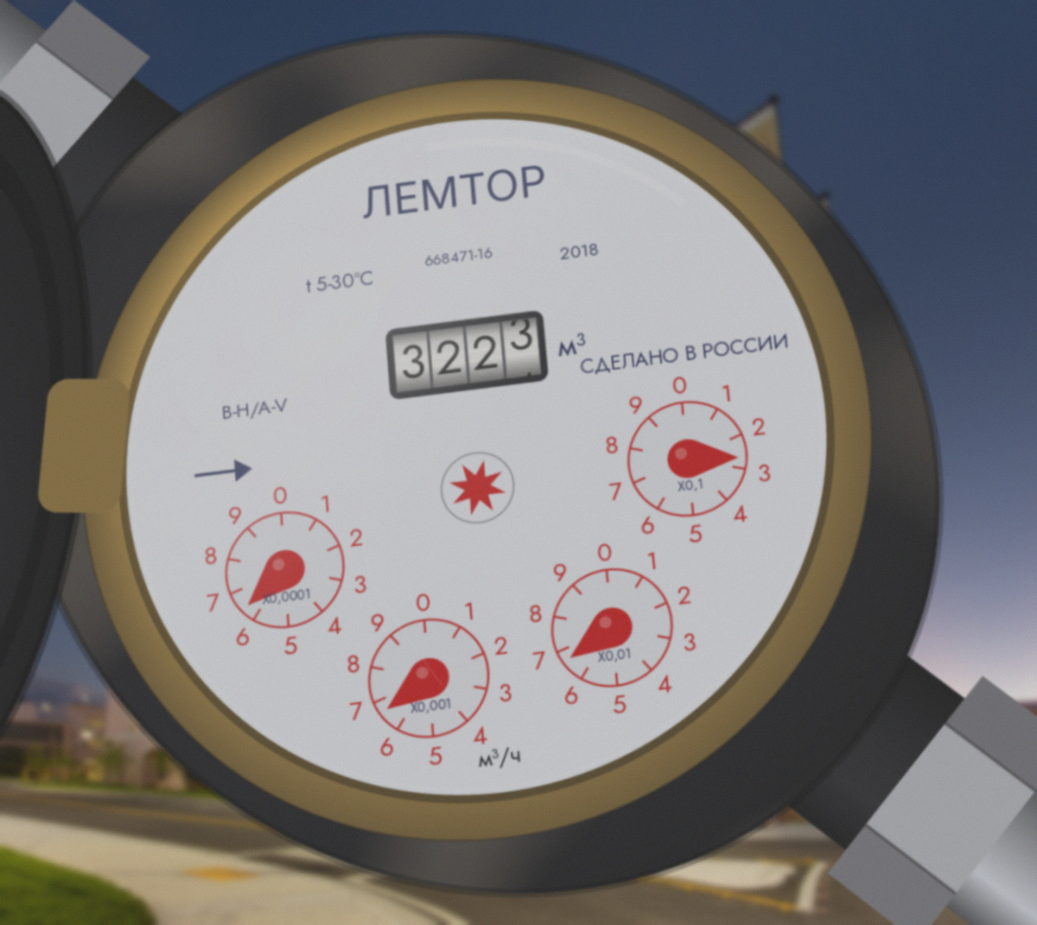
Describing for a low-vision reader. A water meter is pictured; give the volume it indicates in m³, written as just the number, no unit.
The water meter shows 3223.2666
